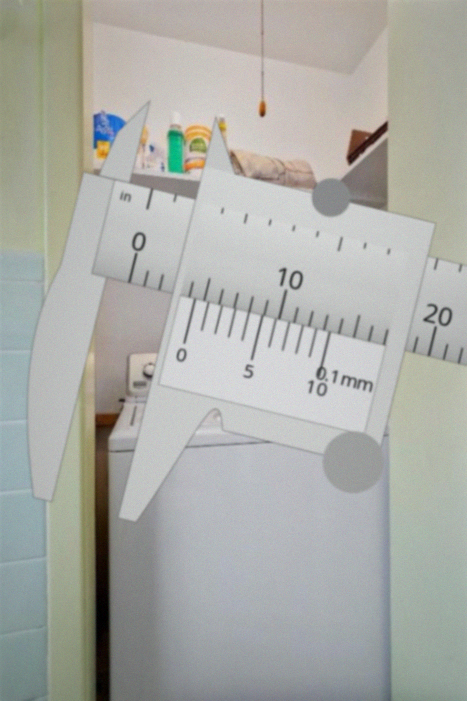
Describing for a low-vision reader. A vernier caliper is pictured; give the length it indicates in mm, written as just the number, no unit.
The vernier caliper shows 4.4
